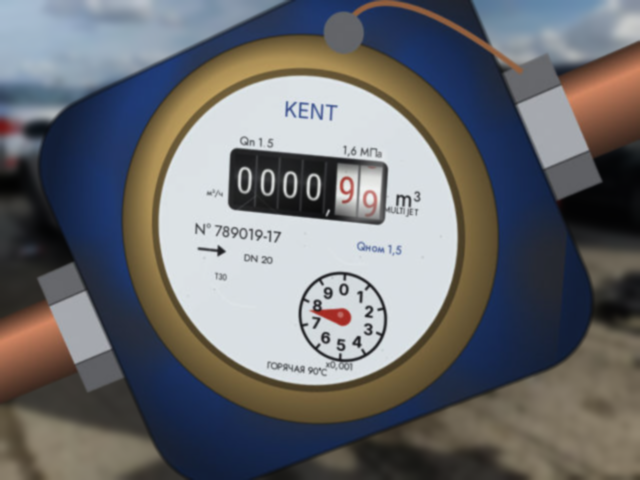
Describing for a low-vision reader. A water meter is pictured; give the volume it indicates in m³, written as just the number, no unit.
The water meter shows 0.987
